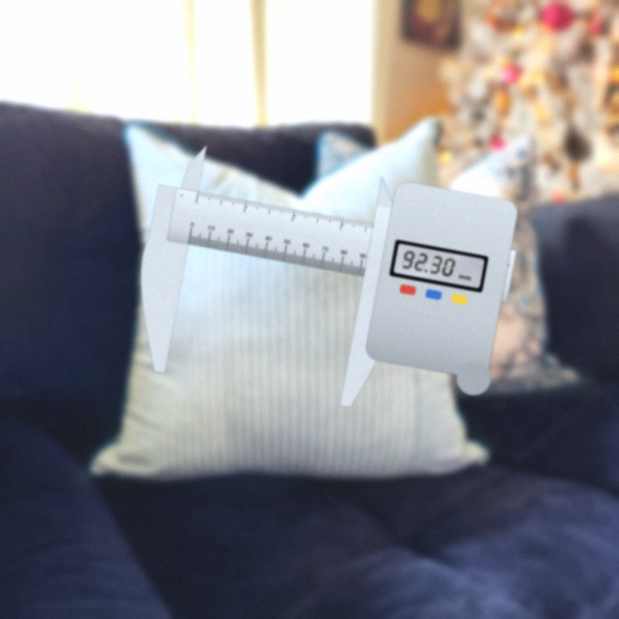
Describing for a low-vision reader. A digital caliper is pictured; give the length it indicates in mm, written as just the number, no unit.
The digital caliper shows 92.30
